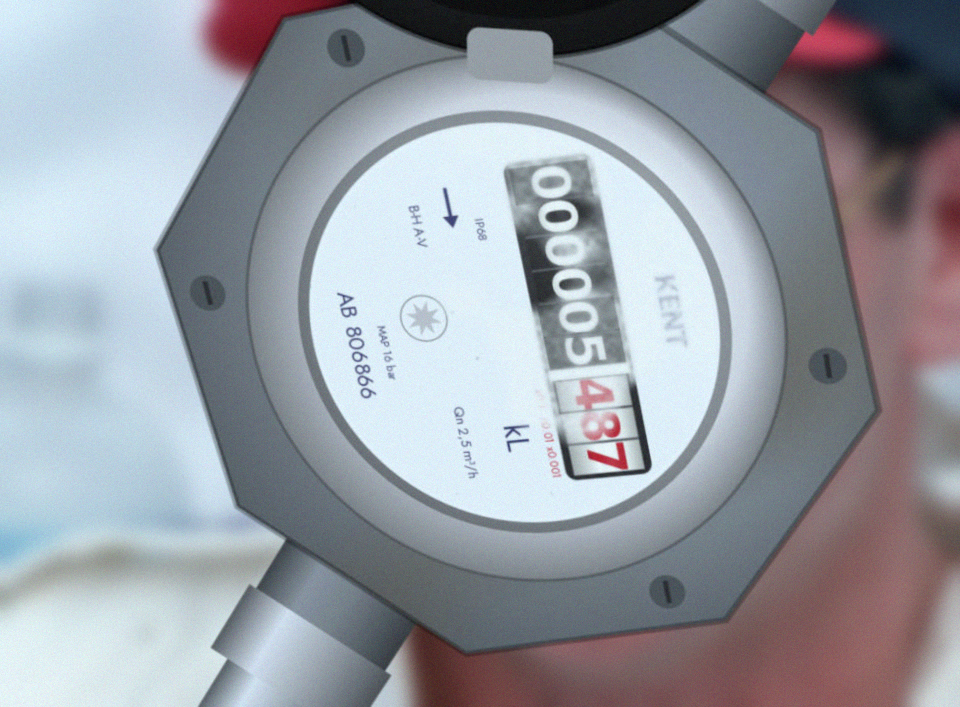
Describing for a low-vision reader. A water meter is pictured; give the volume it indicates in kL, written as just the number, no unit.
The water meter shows 5.487
